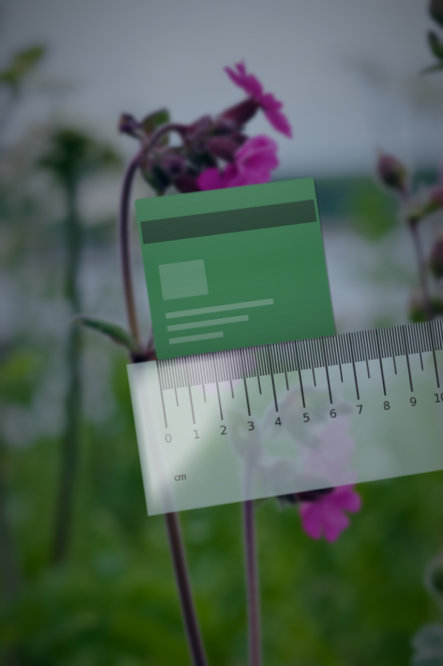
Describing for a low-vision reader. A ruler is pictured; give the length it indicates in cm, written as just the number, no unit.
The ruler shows 6.5
